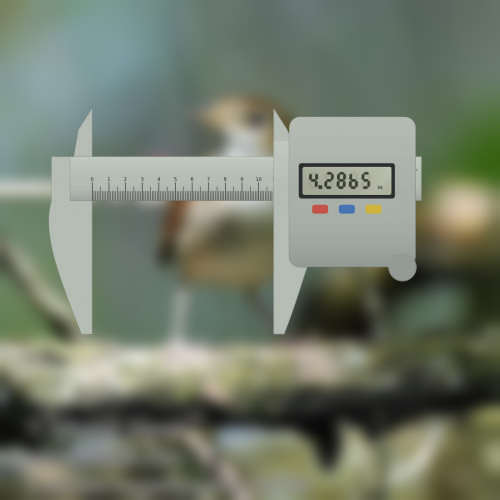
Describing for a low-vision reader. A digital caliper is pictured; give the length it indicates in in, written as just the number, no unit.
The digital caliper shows 4.2865
